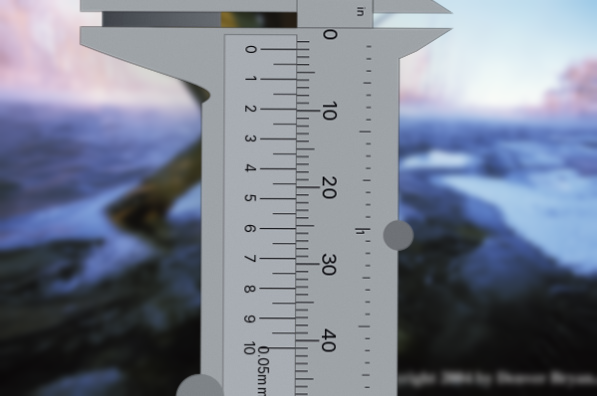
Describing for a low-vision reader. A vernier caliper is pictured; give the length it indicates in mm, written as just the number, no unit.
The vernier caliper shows 2.0
